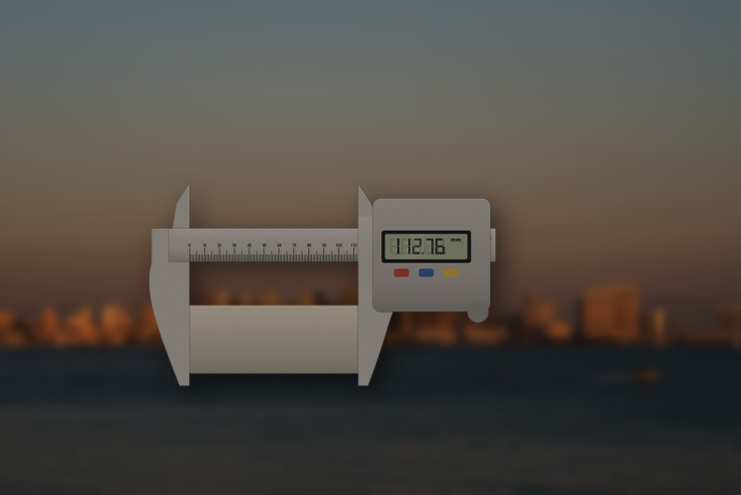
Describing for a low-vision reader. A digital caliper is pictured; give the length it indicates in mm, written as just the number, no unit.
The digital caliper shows 112.76
